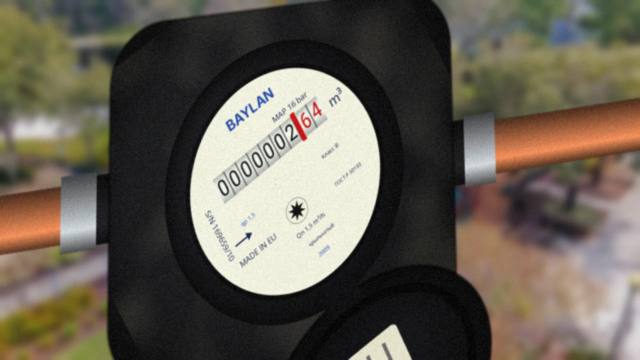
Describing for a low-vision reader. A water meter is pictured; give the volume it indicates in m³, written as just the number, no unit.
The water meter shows 2.64
